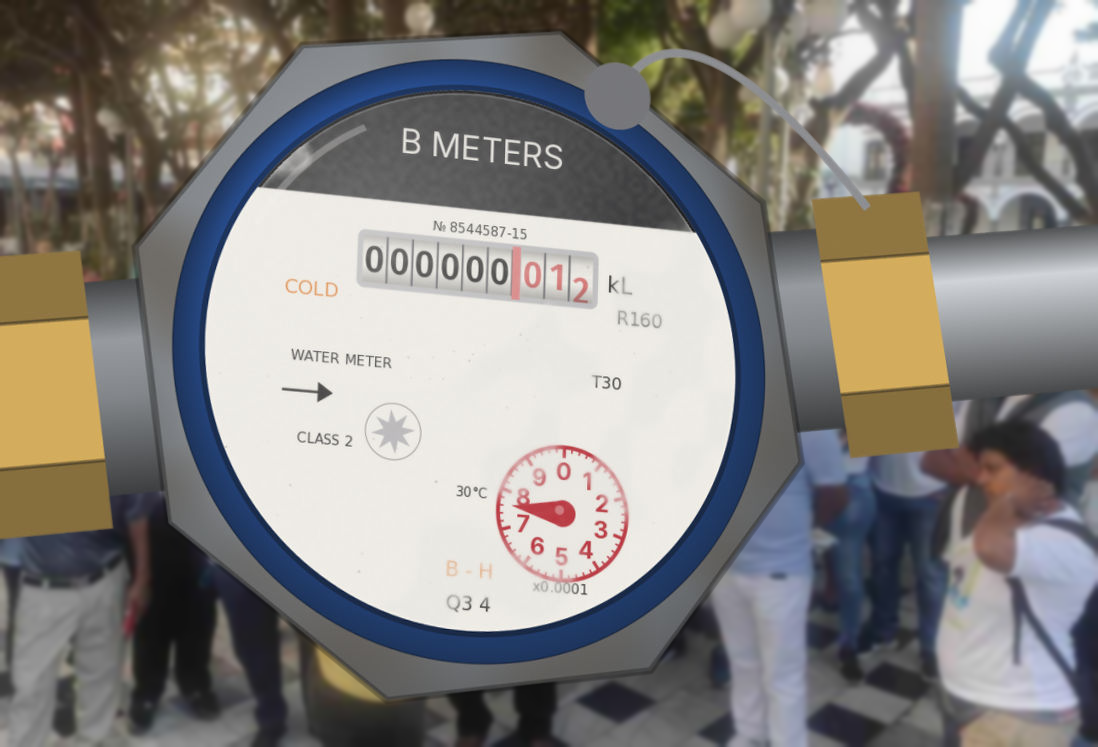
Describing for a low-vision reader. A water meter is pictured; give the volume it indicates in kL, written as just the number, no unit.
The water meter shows 0.0117
